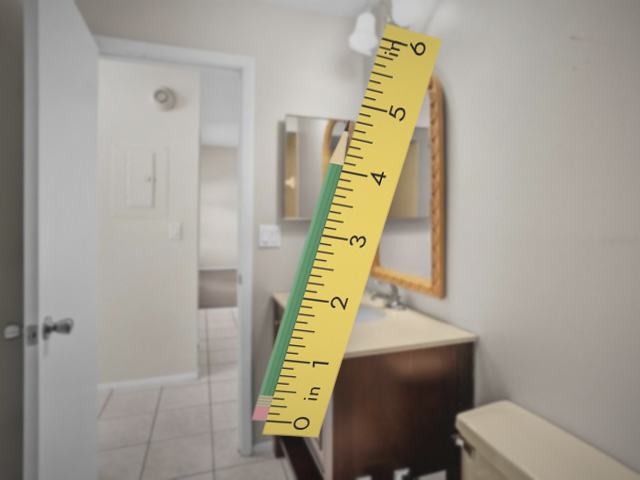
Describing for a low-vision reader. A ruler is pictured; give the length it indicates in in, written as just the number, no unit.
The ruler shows 4.75
